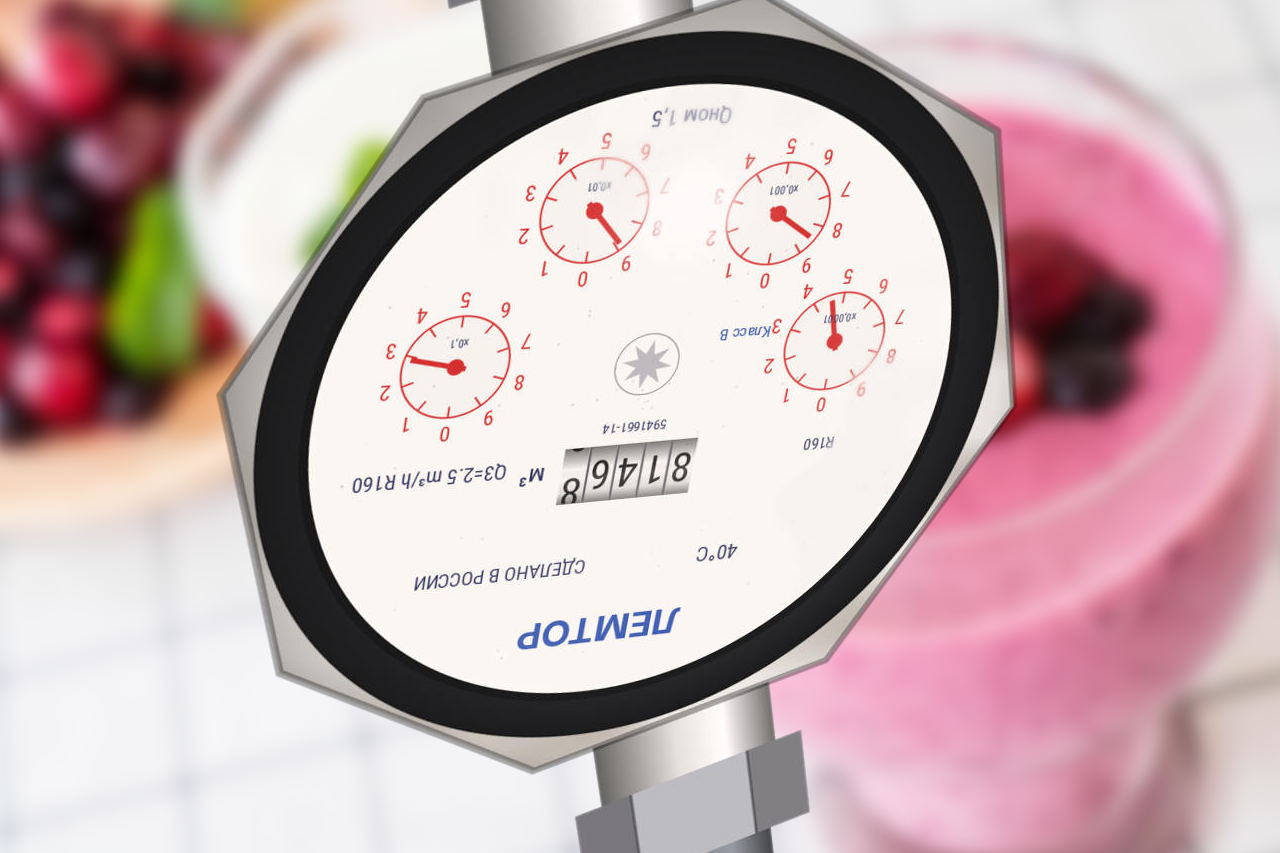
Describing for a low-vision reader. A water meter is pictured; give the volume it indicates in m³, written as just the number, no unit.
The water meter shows 81468.2884
